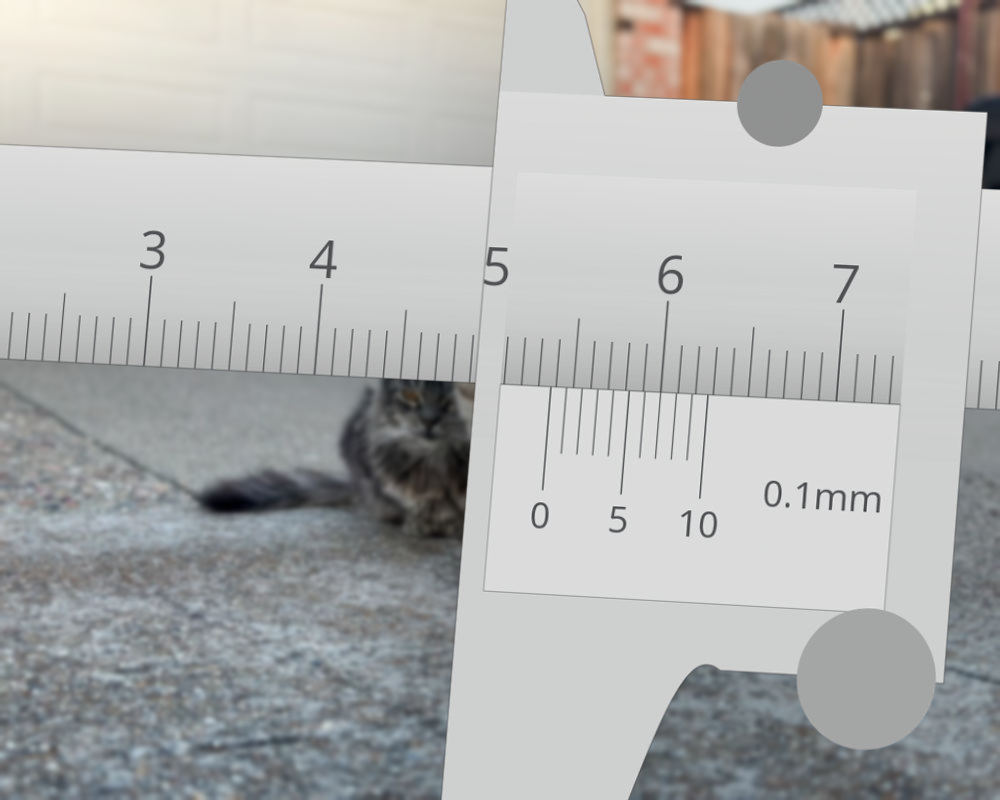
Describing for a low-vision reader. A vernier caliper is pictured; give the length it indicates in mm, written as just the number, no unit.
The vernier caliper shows 53.7
